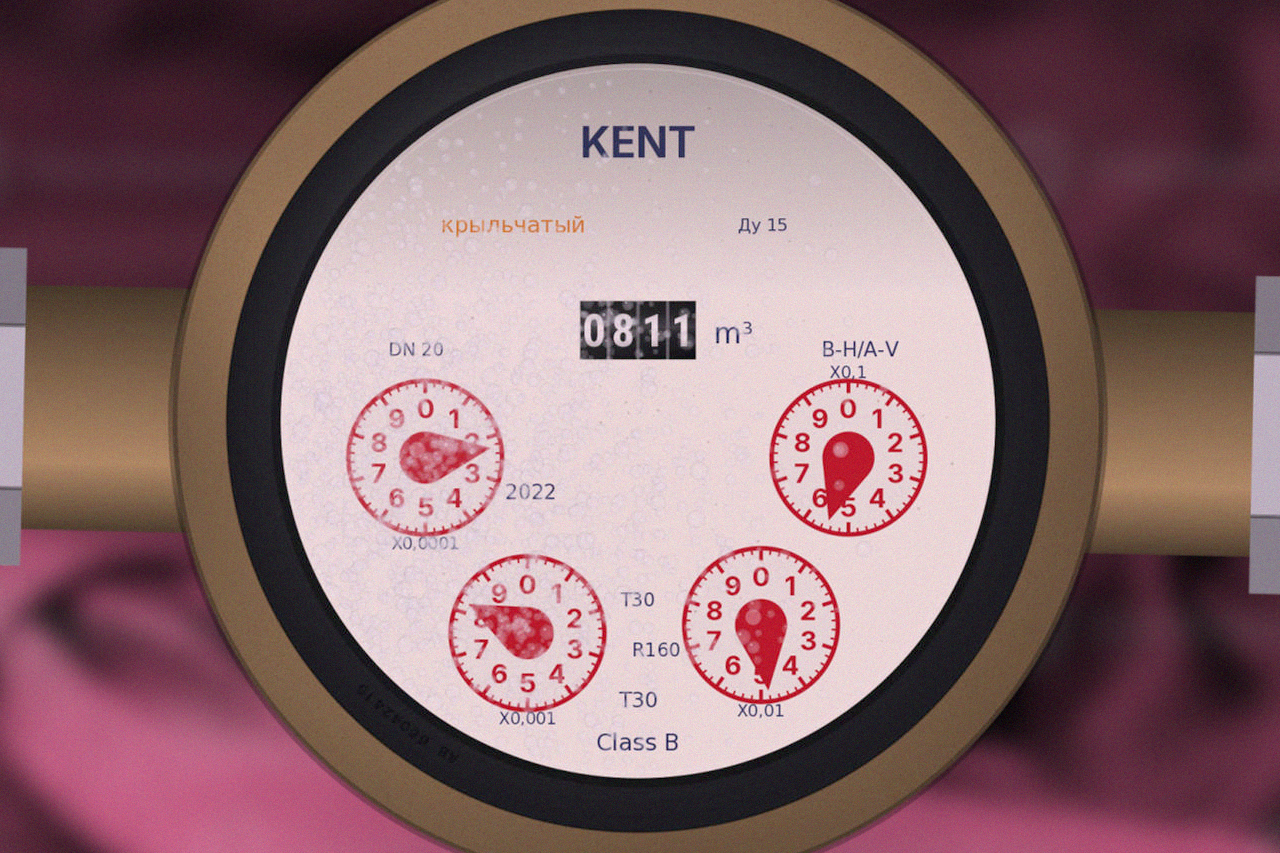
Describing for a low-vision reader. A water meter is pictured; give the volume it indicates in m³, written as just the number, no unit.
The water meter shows 811.5482
